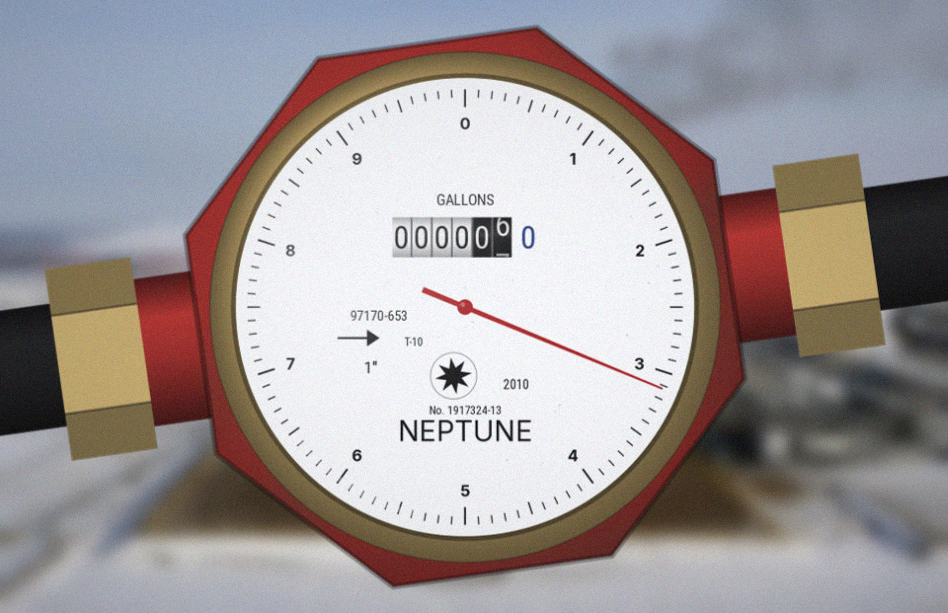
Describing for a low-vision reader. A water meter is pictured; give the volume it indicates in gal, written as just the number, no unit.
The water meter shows 63.1
